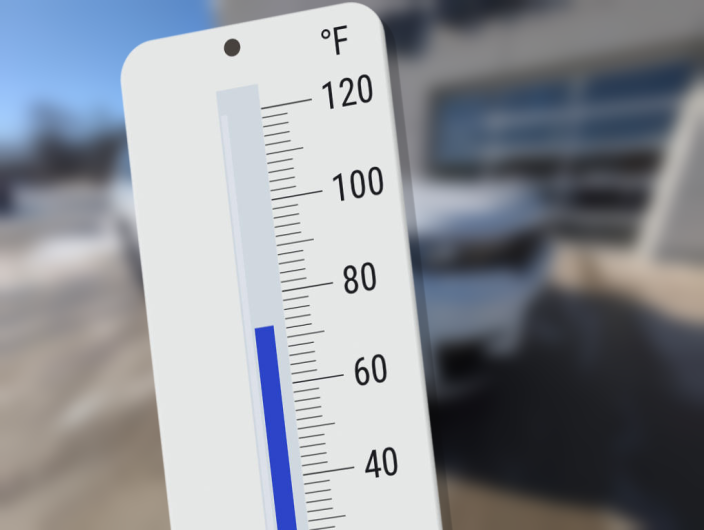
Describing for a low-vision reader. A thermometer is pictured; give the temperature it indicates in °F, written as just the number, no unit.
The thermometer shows 73
